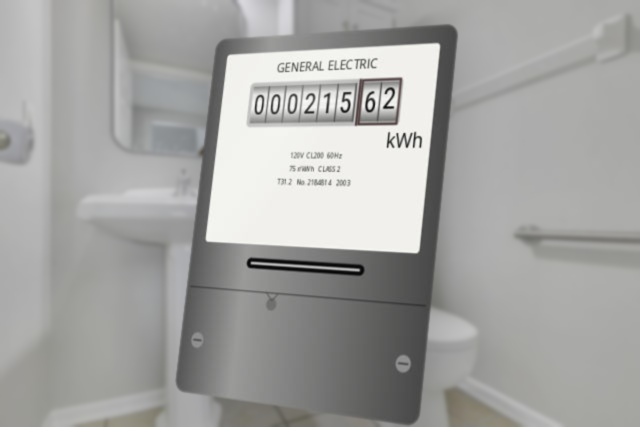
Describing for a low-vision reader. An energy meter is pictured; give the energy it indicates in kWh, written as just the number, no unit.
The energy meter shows 215.62
